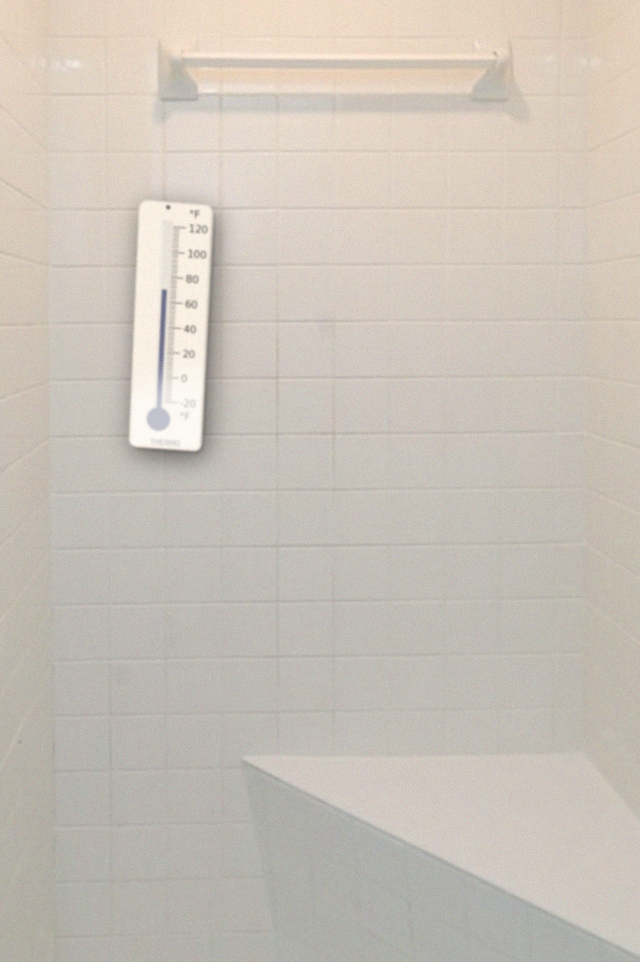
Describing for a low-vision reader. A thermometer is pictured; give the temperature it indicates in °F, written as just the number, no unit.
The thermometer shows 70
